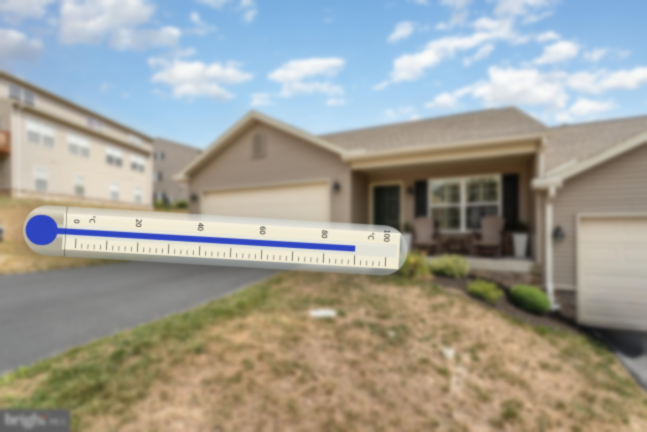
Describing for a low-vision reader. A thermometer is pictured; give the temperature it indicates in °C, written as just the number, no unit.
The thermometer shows 90
